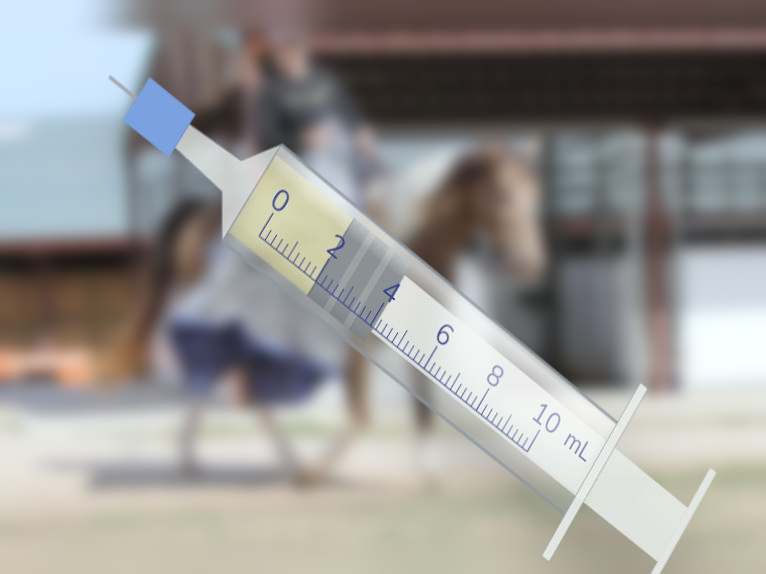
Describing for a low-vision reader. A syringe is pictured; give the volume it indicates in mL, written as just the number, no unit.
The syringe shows 2
